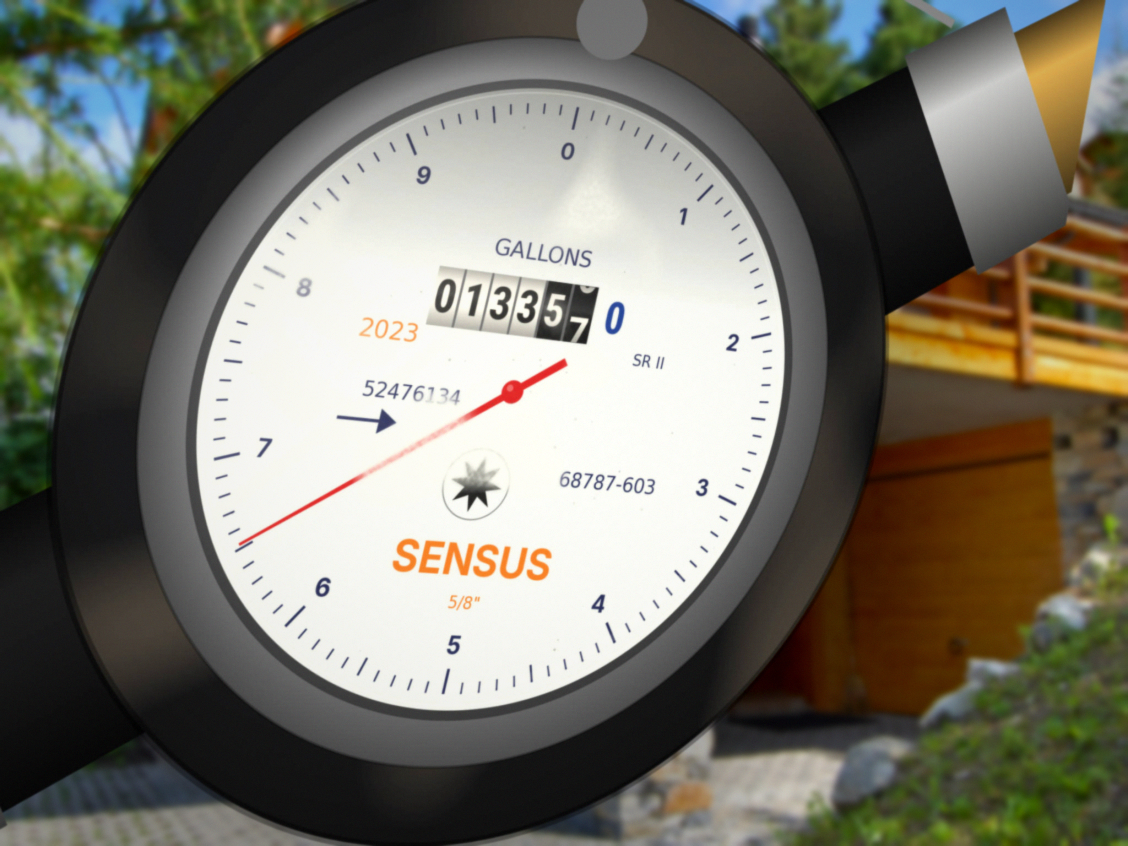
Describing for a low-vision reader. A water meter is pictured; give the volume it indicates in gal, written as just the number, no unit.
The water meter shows 133566.5
